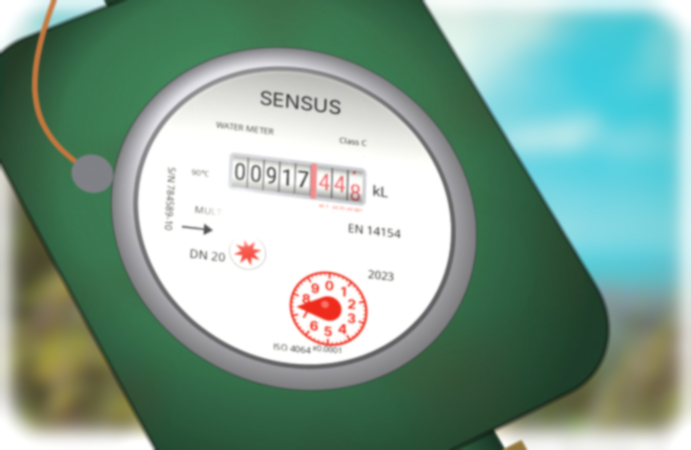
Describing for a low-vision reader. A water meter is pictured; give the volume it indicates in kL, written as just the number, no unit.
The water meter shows 917.4477
